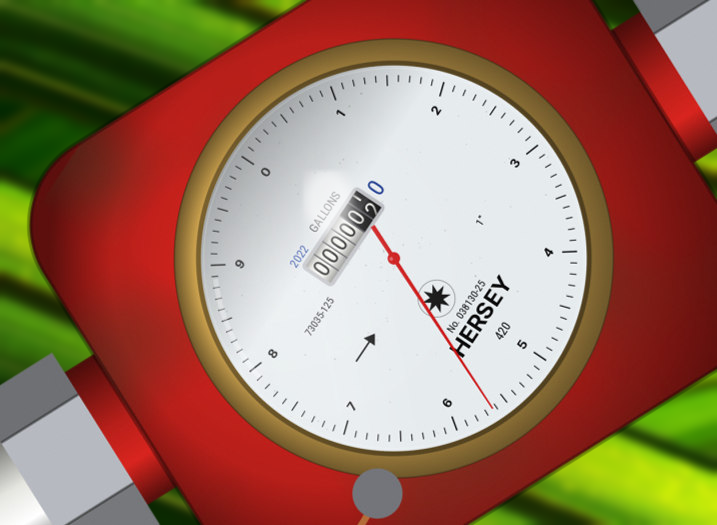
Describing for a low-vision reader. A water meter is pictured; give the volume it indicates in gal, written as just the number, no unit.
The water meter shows 15.6
